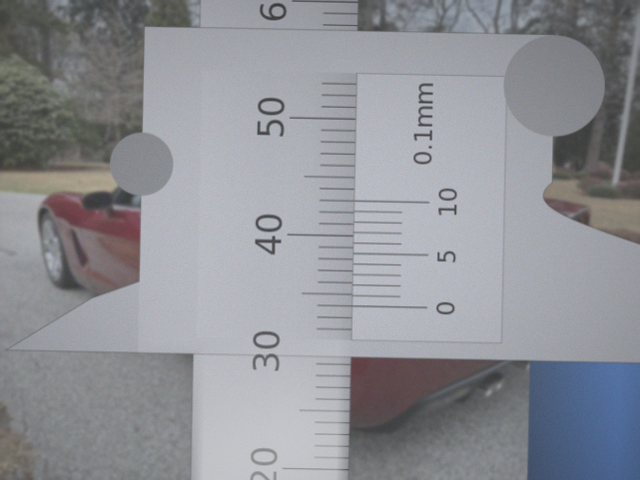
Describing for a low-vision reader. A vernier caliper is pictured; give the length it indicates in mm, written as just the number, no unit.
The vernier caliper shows 34.0
